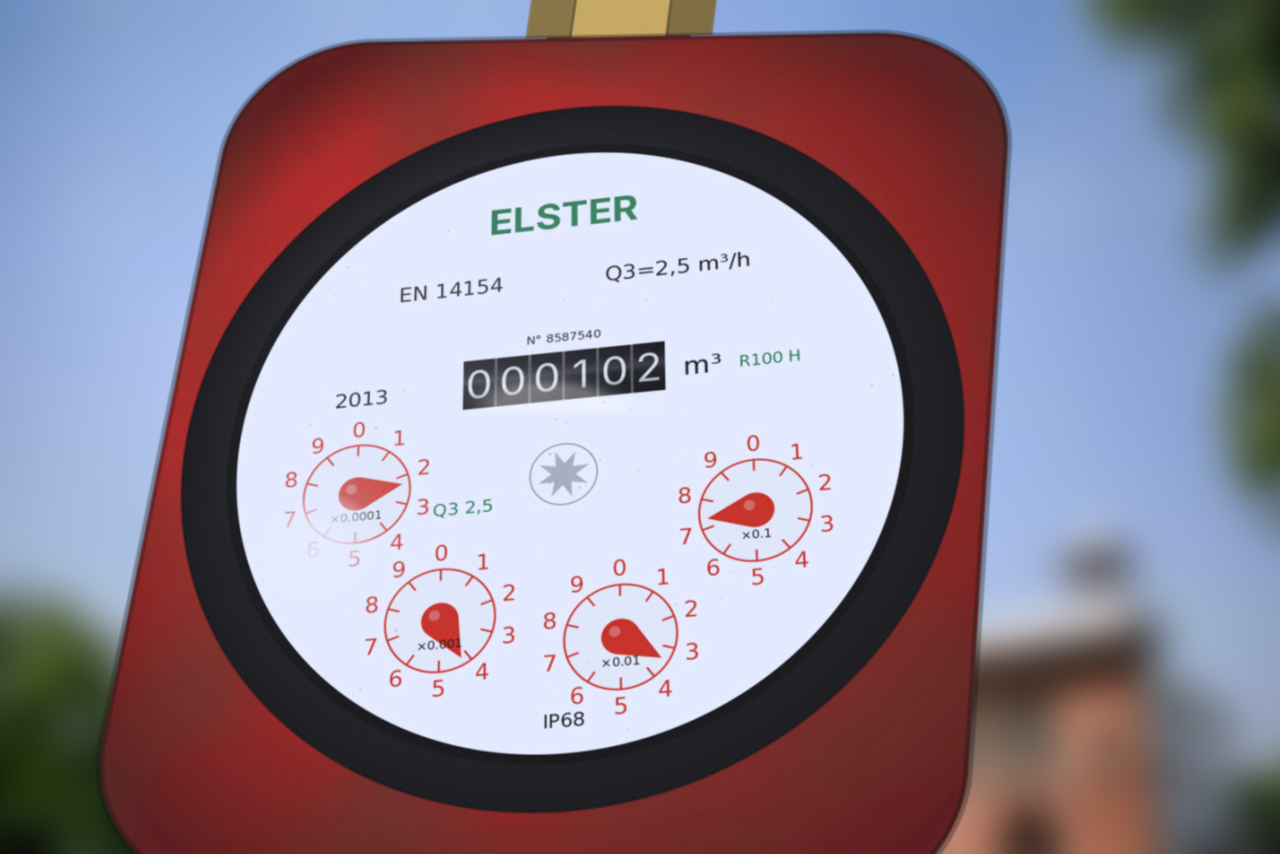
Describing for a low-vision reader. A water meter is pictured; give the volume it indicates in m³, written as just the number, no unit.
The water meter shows 102.7342
